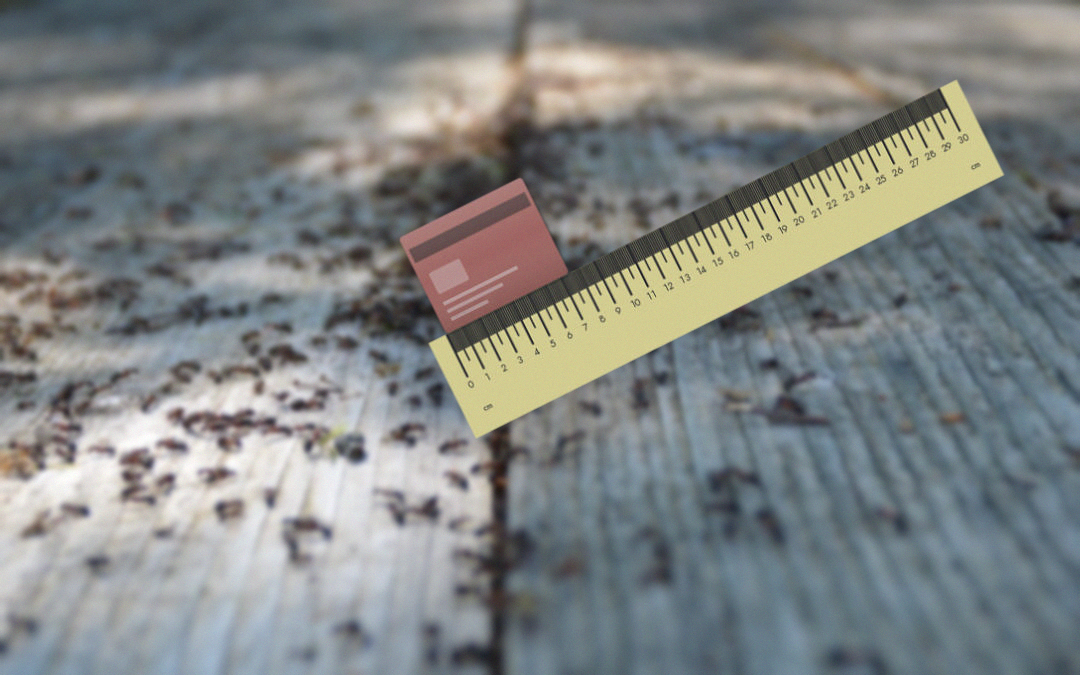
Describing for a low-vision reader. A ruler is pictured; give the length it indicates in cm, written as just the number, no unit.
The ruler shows 7.5
